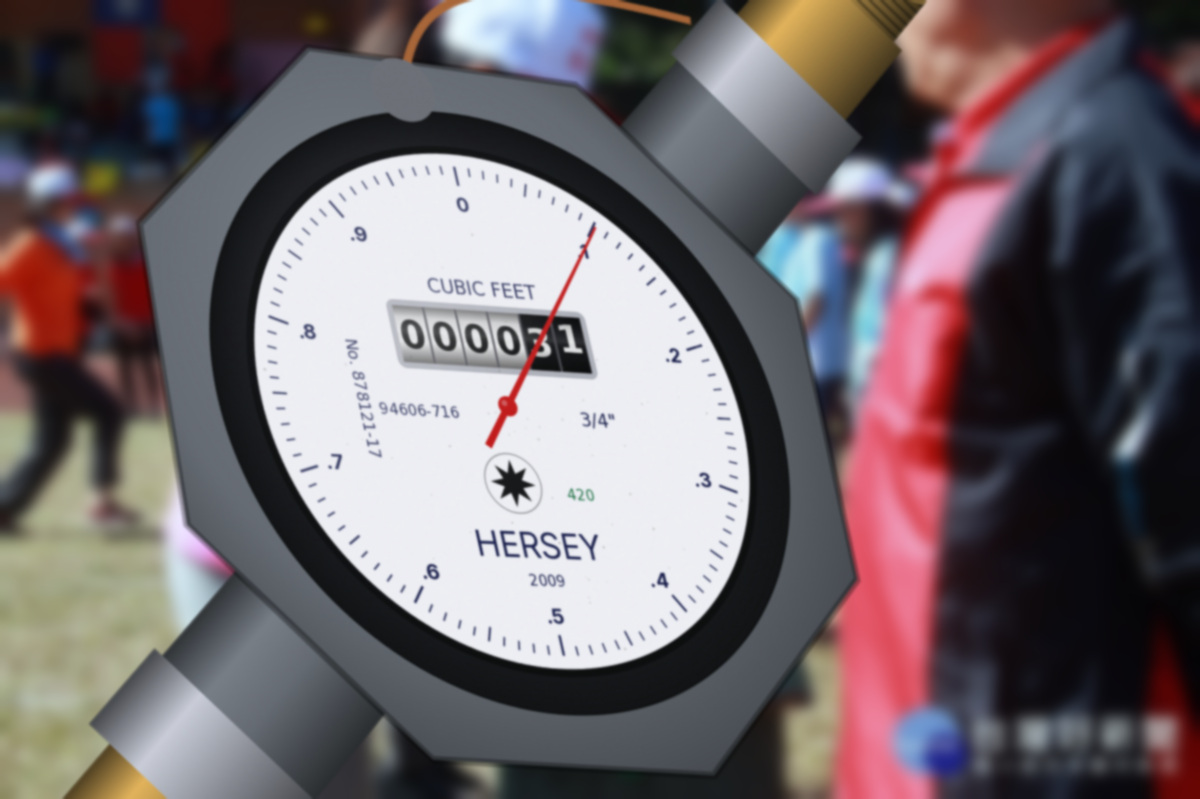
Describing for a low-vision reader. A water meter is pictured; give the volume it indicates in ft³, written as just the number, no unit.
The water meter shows 31.10
